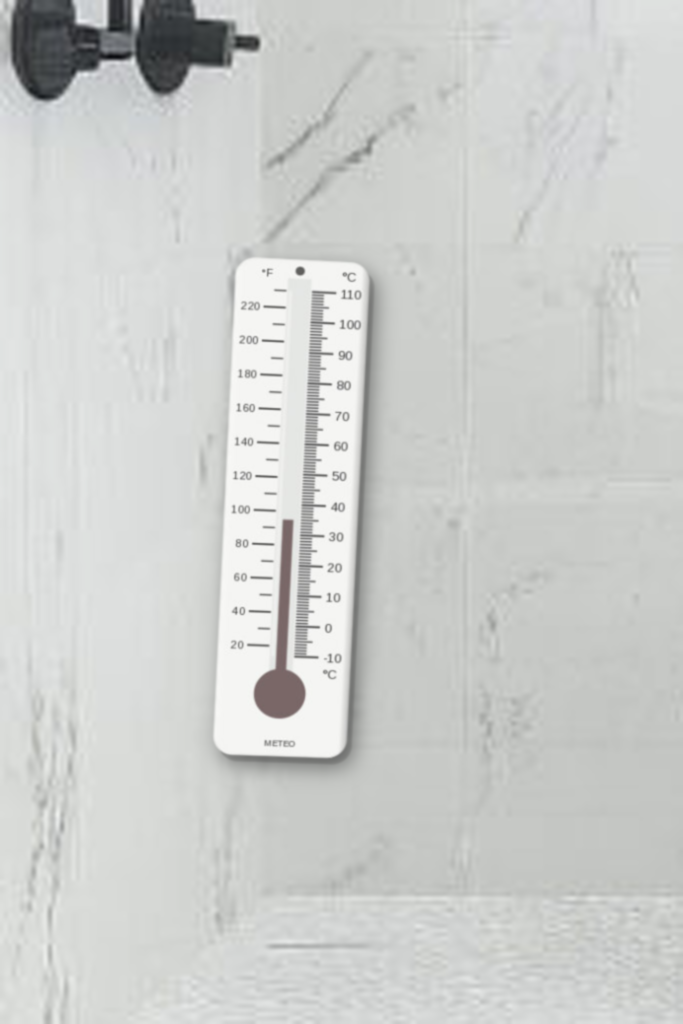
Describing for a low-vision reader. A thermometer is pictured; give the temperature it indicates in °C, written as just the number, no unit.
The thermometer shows 35
